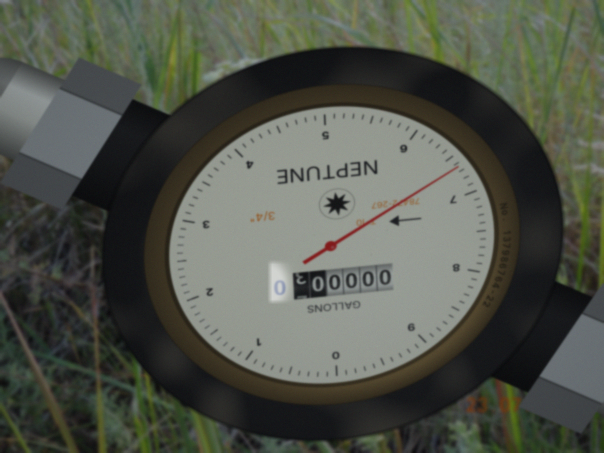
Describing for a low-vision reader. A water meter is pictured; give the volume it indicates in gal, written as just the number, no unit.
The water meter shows 26.6
